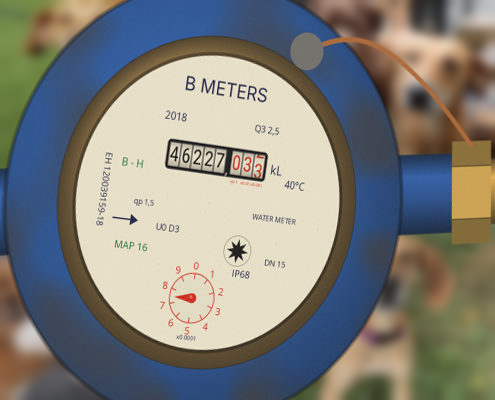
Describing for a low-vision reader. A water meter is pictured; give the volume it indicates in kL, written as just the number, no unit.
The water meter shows 46227.0327
